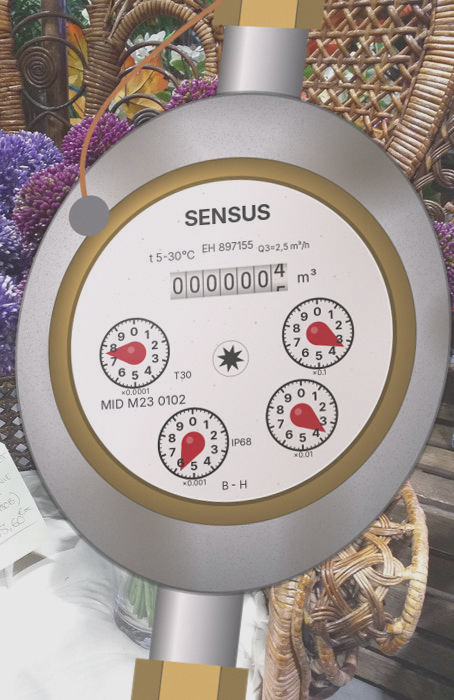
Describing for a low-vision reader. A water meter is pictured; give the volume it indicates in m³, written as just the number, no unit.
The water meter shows 4.3357
